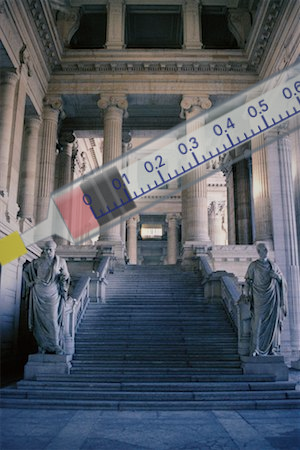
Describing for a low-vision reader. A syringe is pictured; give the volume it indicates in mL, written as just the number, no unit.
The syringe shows 0
